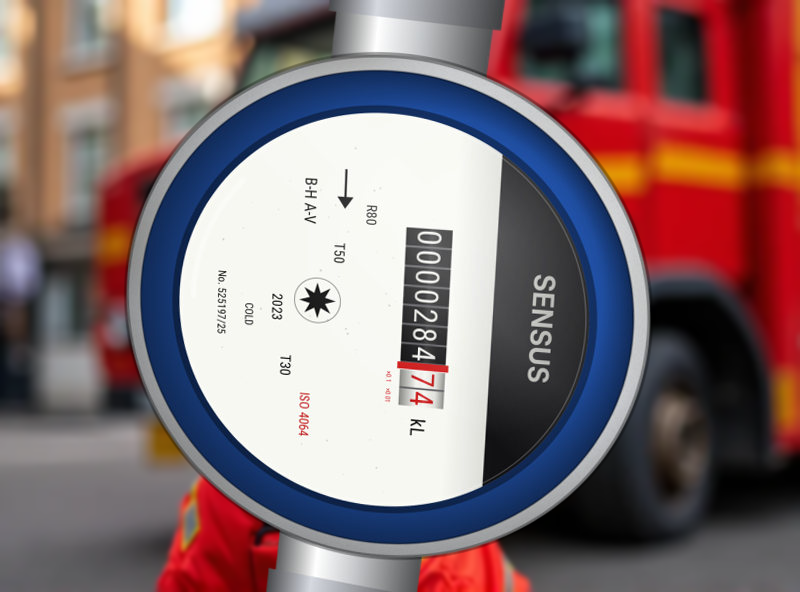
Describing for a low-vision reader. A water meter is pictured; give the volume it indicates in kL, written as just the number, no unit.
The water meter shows 284.74
